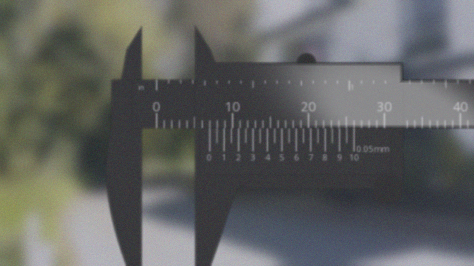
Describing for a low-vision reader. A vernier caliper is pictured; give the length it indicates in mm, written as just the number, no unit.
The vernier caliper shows 7.0
